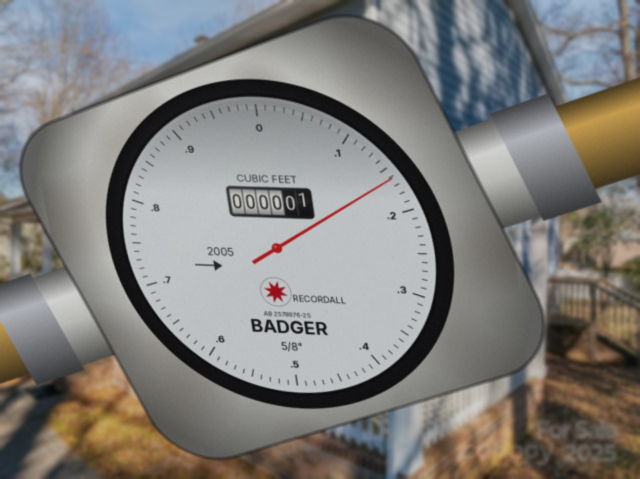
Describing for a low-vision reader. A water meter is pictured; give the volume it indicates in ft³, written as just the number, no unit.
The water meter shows 1.16
